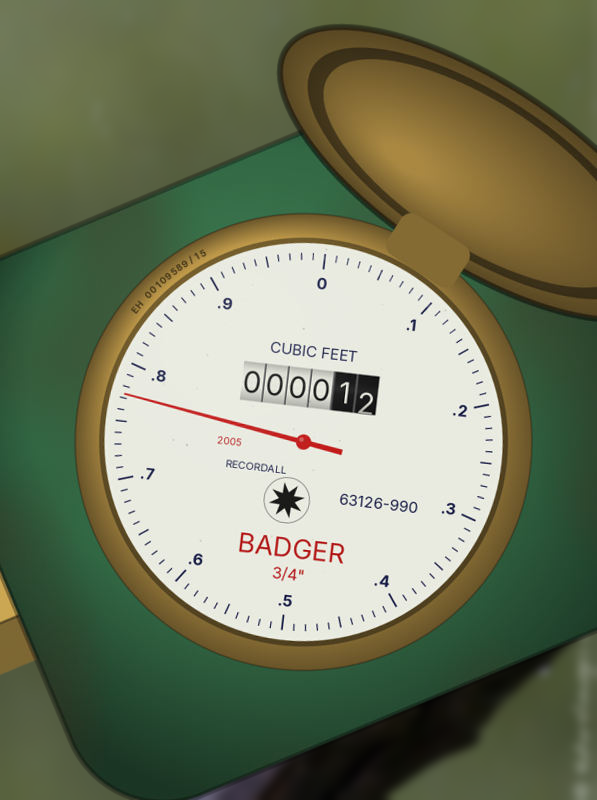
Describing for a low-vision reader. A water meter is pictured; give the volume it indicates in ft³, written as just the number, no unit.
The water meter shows 11.77
